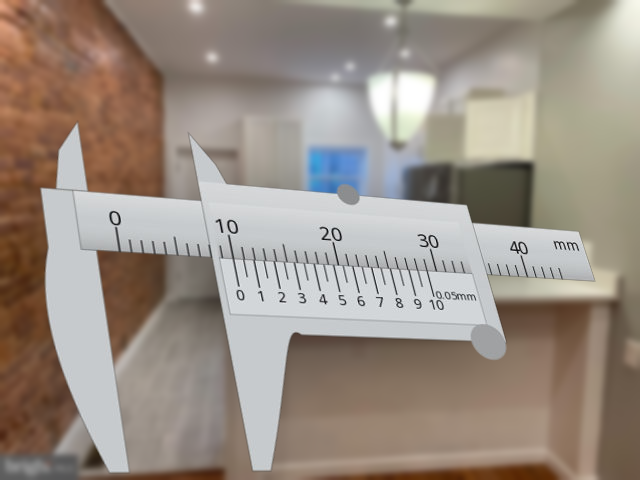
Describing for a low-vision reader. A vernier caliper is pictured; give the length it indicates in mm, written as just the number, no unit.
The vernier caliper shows 10.0
